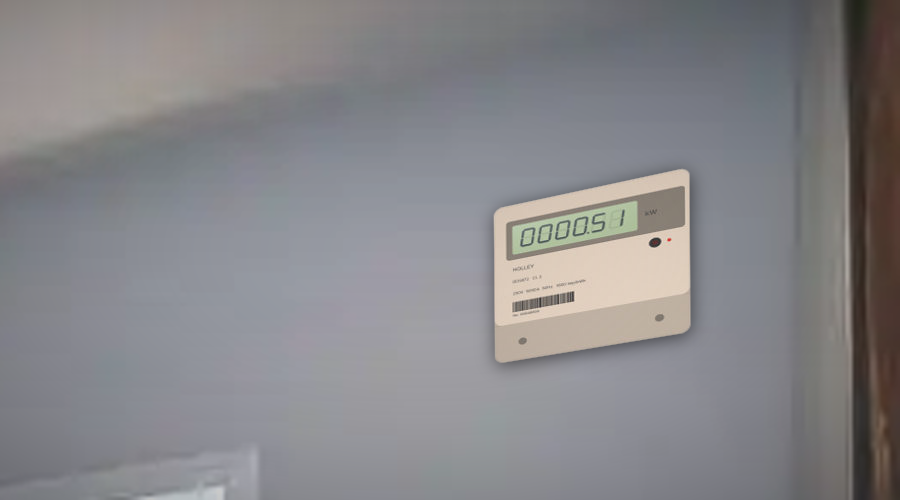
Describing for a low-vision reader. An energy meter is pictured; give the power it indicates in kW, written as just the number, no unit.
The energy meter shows 0.51
